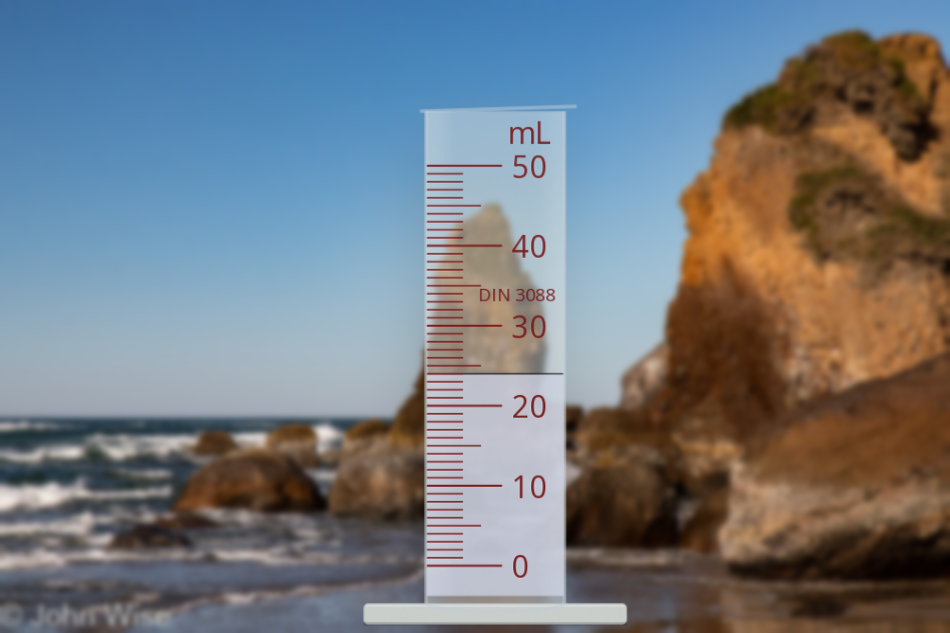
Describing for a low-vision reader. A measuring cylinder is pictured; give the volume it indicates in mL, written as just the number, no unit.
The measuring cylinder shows 24
